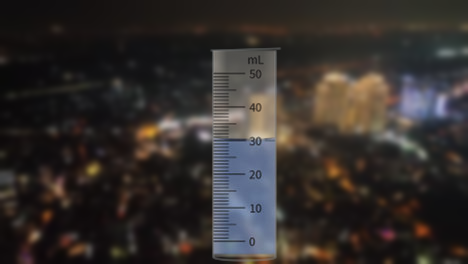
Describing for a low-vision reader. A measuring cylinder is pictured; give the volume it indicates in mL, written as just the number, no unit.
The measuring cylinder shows 30
